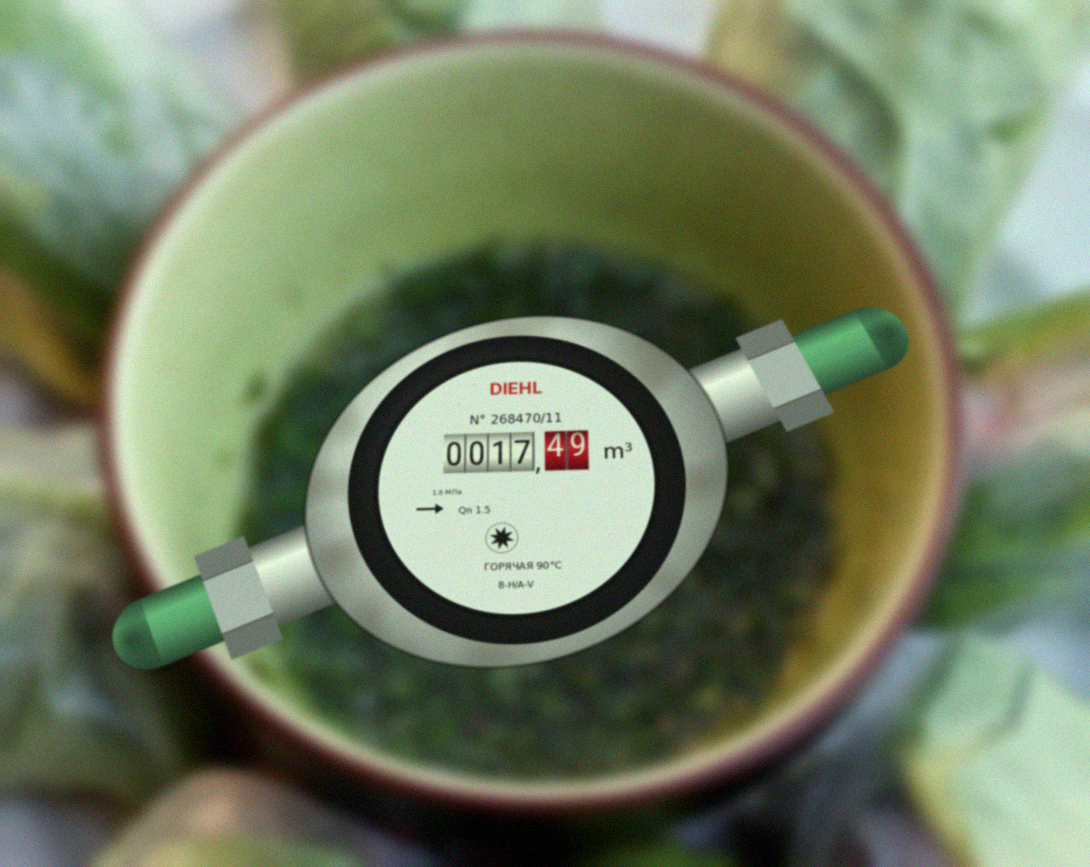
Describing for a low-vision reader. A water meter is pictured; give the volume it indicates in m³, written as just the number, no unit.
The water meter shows 17.49
